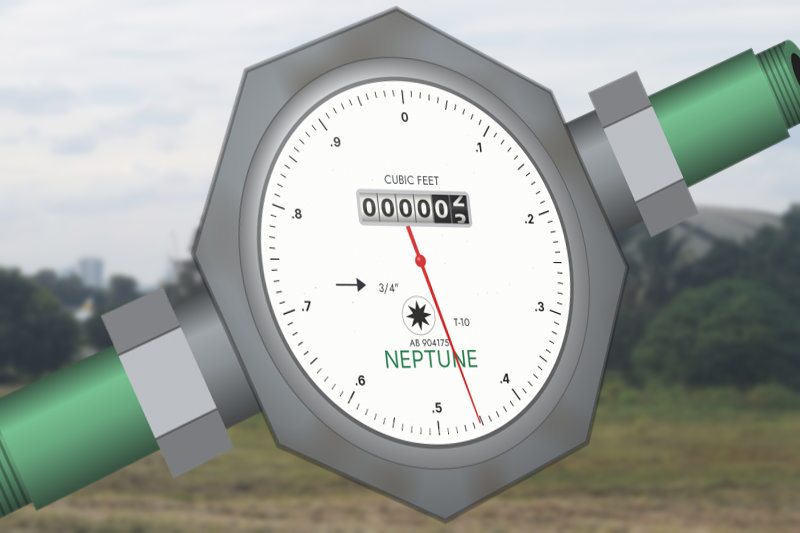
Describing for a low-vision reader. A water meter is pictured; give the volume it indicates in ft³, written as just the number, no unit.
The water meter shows 2.45
